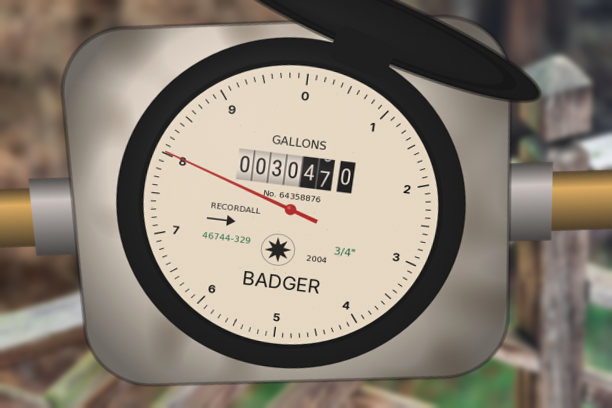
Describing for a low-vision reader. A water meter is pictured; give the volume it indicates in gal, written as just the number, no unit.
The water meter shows 30468.0
